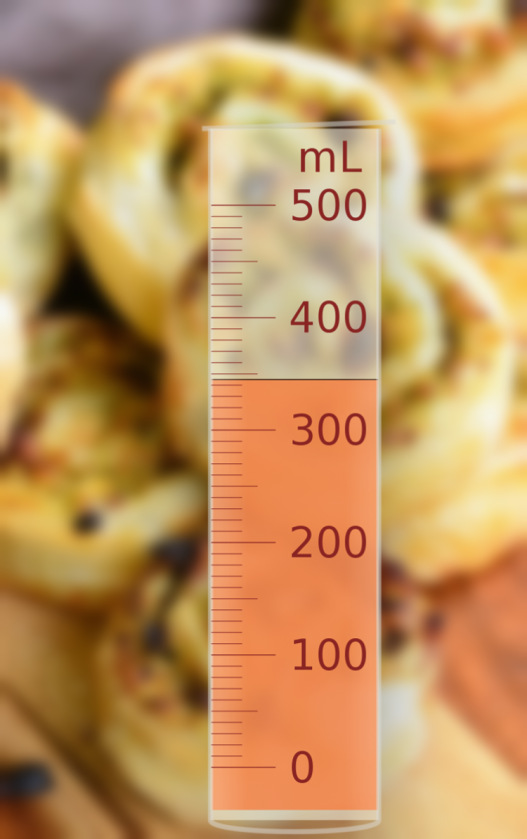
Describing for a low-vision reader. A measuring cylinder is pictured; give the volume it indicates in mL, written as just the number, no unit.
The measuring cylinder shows 345
